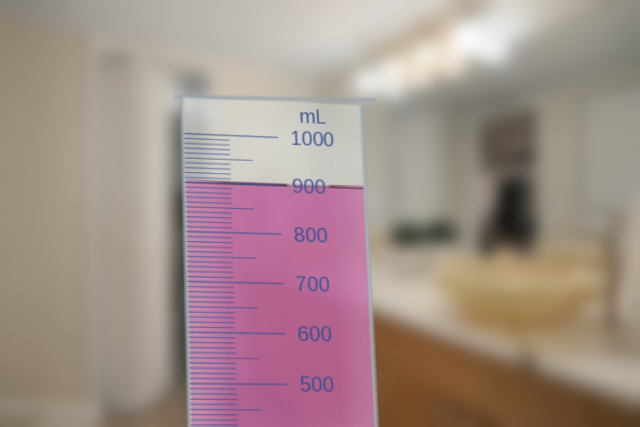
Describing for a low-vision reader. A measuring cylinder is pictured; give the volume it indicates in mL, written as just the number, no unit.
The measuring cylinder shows 900
